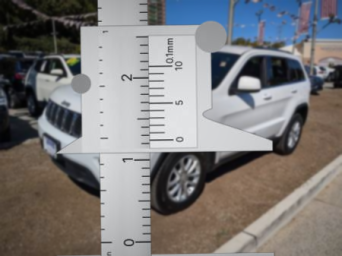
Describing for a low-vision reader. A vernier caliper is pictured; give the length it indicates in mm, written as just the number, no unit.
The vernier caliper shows 12.4
